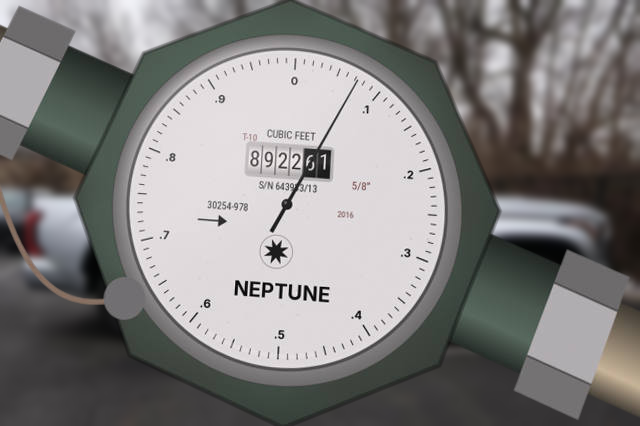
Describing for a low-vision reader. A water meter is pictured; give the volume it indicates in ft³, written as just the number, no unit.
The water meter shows 892261.07
